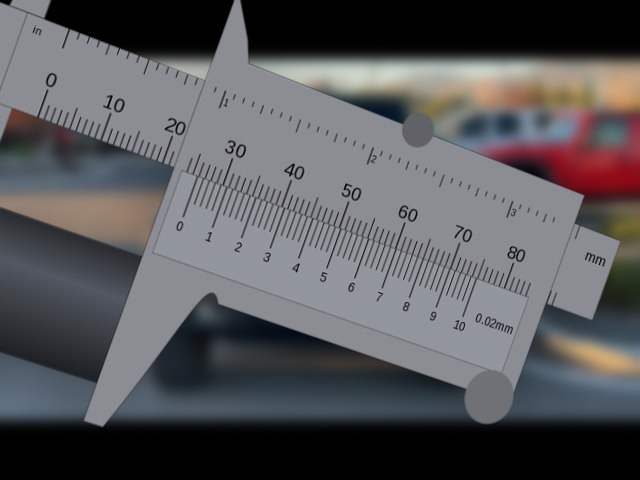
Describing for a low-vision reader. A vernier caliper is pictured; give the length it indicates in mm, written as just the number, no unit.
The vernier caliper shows 25.8
